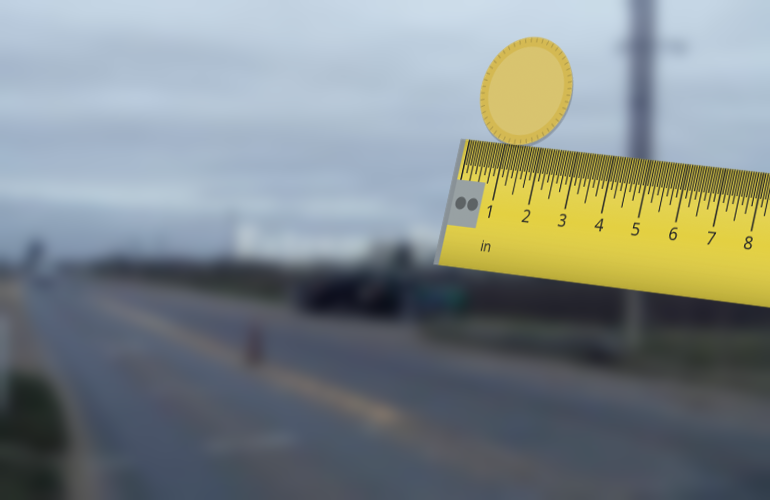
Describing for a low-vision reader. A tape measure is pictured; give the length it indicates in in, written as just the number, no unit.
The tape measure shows 2.5
